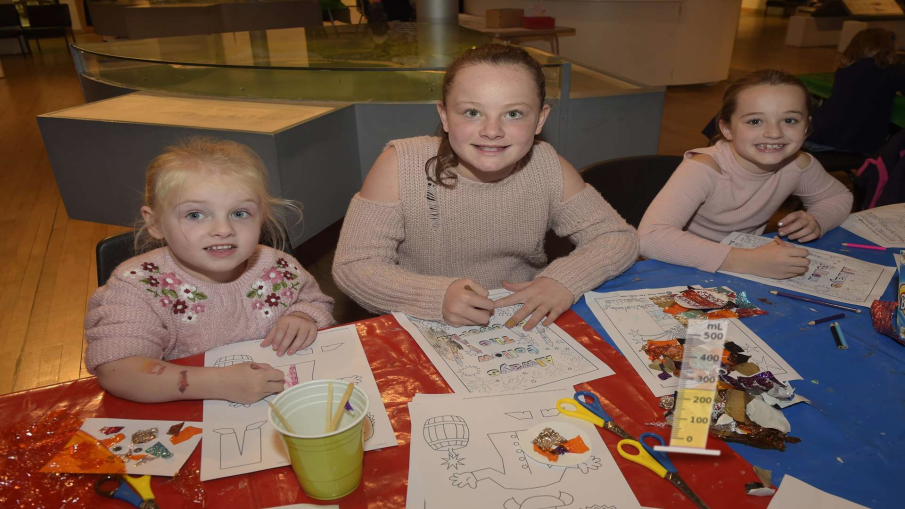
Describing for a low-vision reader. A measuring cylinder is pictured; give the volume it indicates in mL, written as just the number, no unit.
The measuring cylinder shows 250
